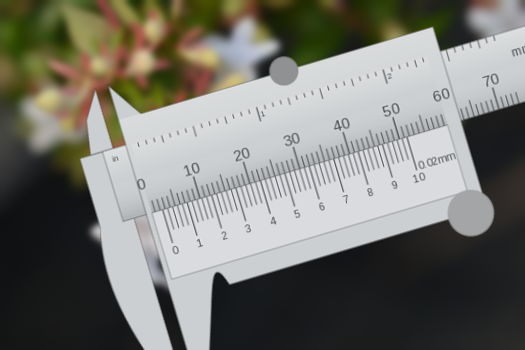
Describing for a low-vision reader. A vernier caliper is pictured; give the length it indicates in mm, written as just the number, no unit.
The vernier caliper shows 2.5
